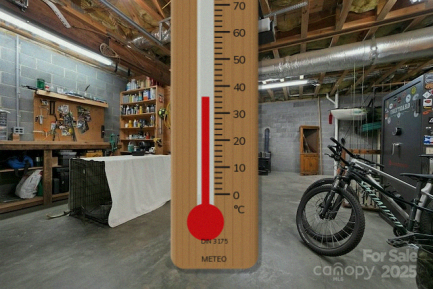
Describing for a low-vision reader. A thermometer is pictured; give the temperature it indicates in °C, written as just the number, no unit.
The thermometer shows 36
